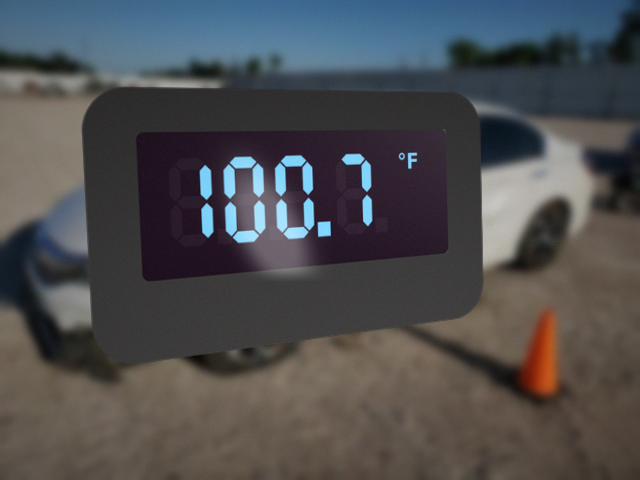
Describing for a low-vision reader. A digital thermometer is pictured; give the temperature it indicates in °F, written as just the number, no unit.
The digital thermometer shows 100.7
